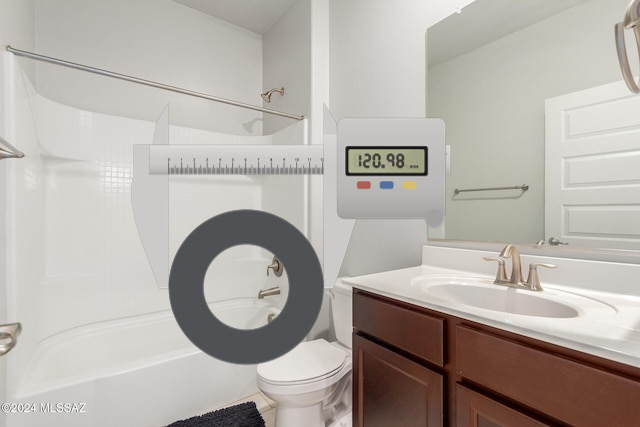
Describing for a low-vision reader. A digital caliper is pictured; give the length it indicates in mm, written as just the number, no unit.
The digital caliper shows 120.98
